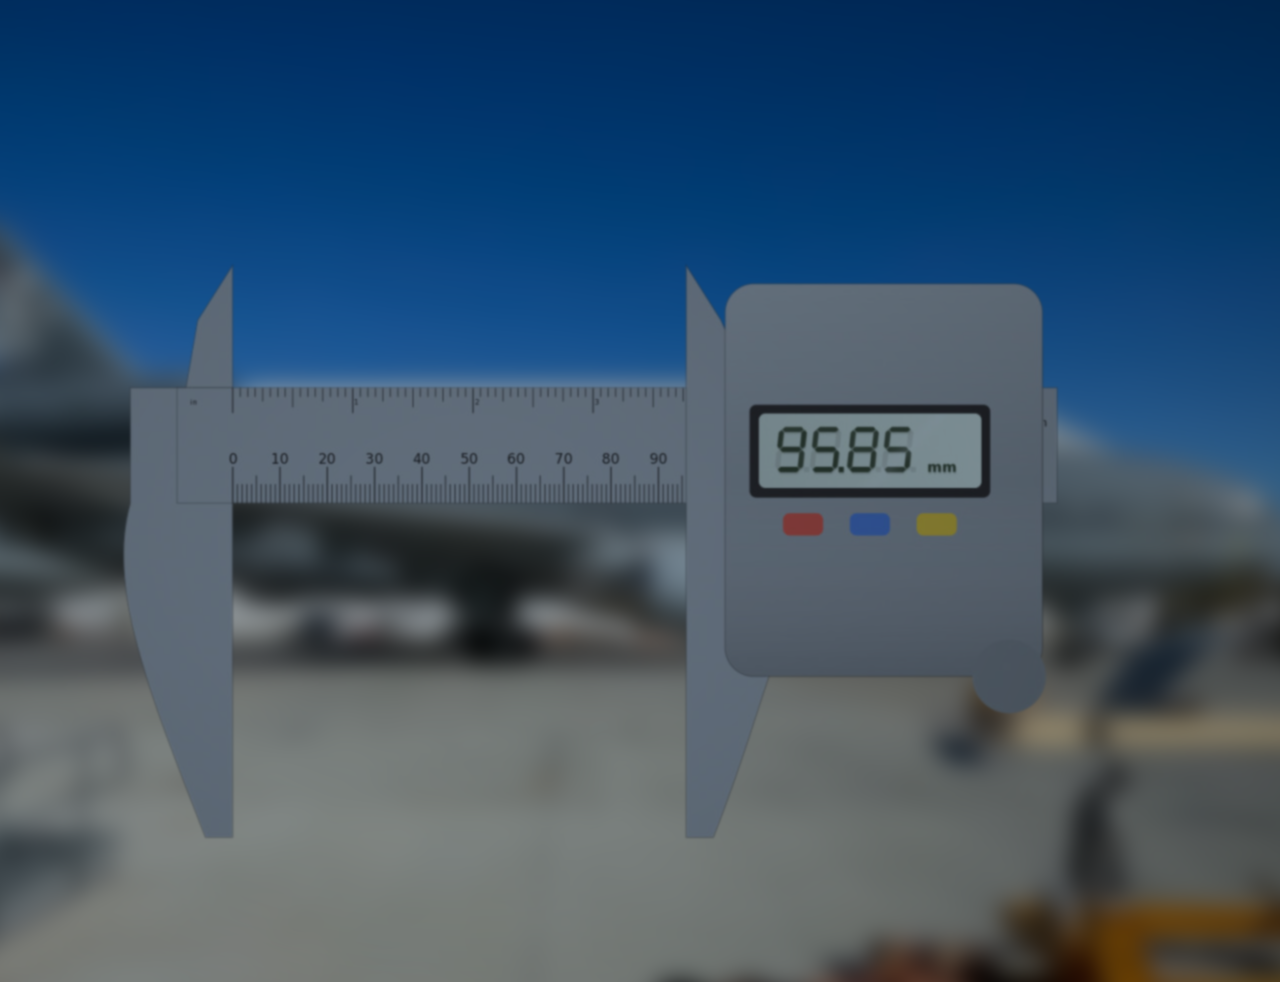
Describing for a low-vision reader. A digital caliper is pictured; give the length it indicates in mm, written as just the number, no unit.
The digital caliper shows 95.85
